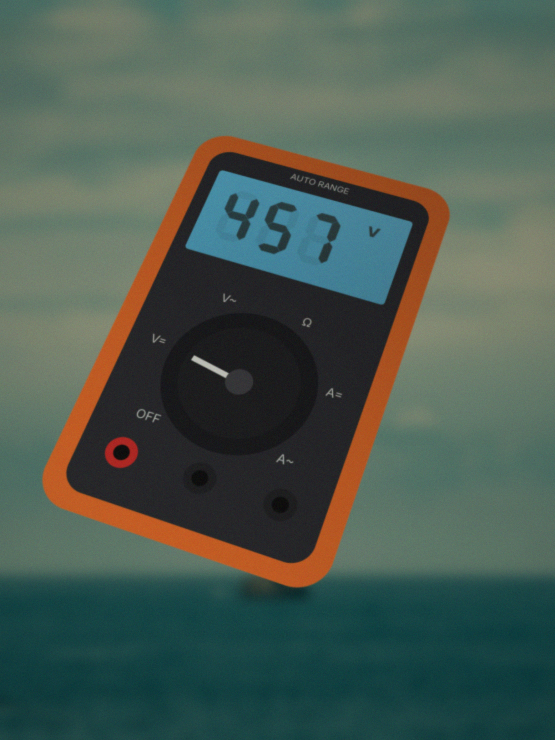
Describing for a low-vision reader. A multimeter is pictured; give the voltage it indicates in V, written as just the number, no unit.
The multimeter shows 457
